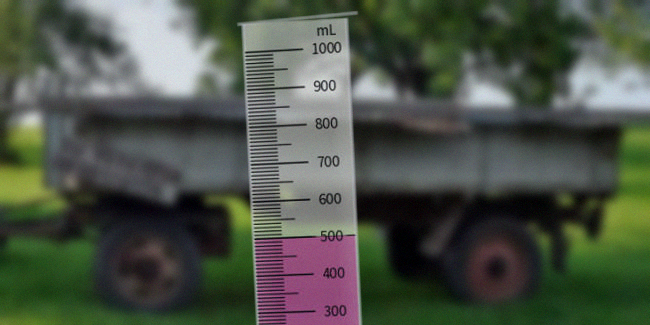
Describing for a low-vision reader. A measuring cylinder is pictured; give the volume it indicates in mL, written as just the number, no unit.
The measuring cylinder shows 500
